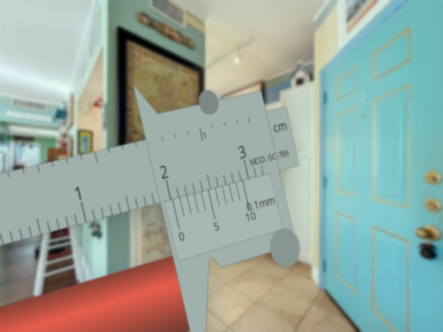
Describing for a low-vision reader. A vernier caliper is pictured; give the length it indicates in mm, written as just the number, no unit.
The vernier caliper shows 20.2
